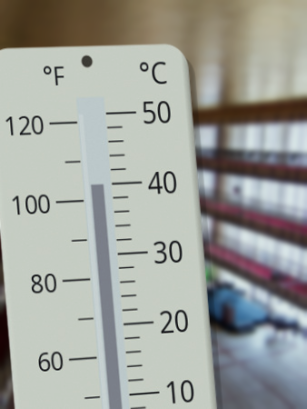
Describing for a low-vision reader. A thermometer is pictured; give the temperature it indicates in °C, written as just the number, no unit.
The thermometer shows 40
